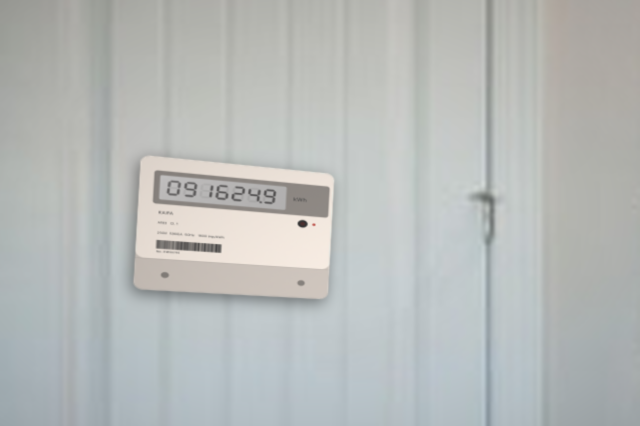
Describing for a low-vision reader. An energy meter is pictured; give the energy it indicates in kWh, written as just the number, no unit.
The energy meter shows 91624.9
